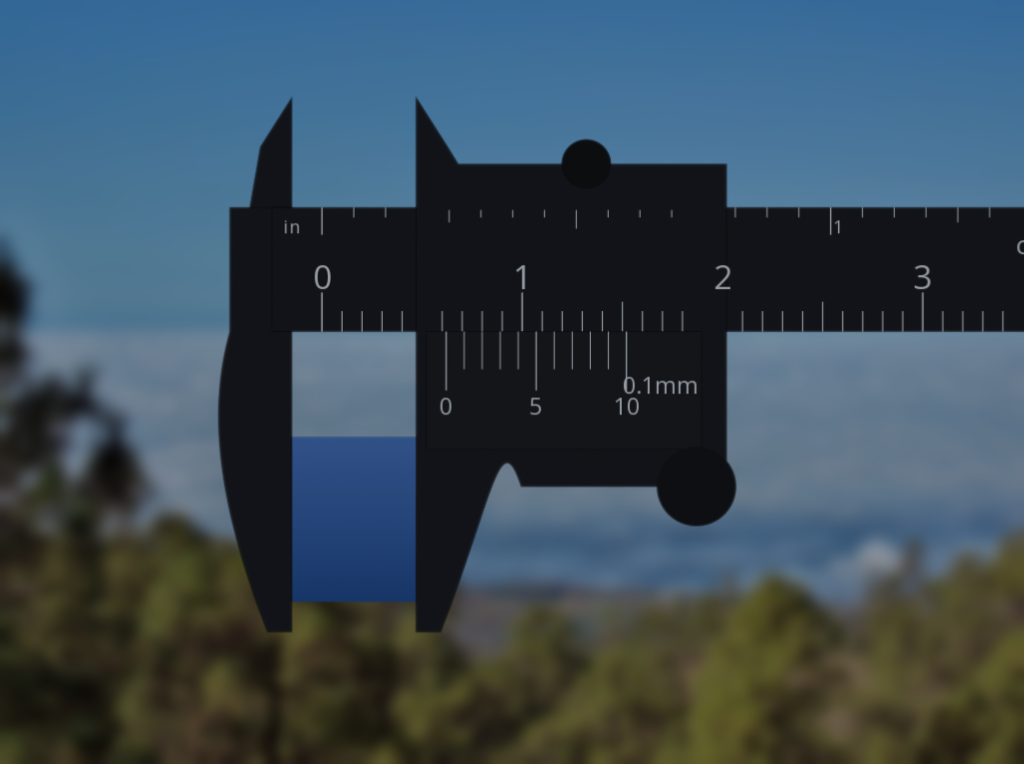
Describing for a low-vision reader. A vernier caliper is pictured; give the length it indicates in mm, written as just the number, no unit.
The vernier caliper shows 6.2
